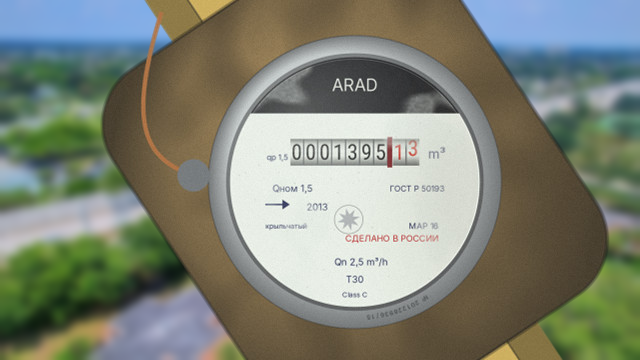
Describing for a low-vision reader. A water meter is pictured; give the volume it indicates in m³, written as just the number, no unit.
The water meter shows 1395.13
